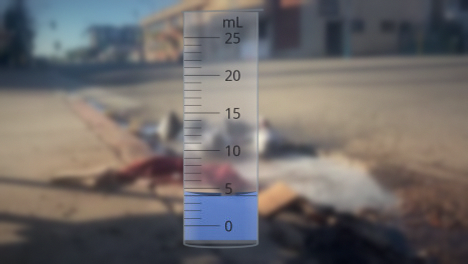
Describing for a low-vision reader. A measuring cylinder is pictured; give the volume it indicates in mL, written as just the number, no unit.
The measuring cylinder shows 4
